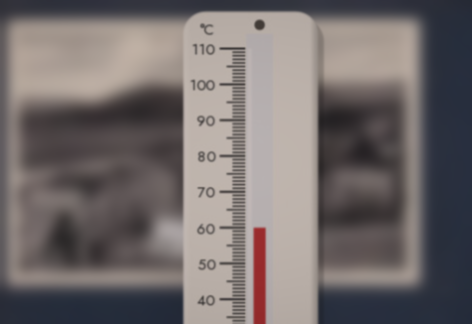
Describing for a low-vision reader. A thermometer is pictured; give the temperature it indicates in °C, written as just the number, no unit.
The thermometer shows 60
